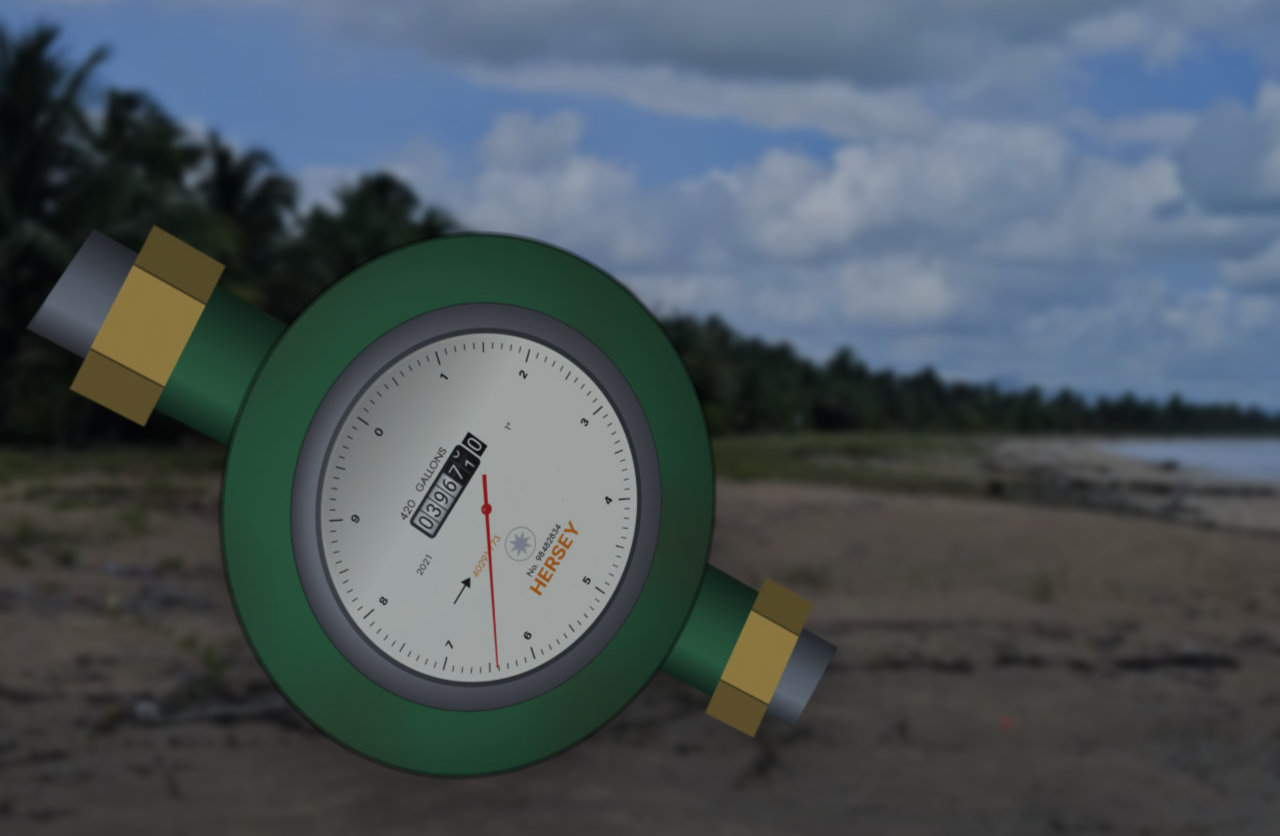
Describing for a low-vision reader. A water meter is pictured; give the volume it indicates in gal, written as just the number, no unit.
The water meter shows 396706.4
